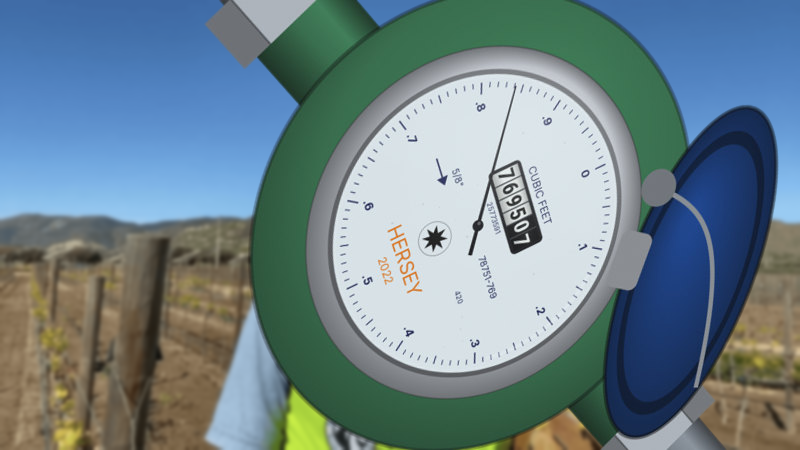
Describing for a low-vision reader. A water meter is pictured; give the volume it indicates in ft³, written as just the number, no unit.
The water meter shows 769506.84
